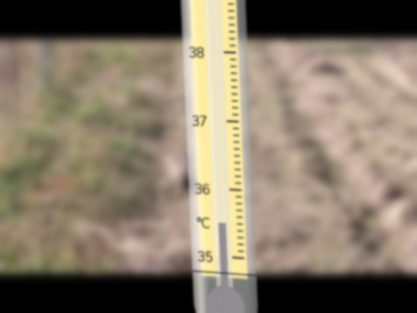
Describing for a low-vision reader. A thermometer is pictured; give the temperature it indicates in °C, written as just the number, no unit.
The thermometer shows 35.5
